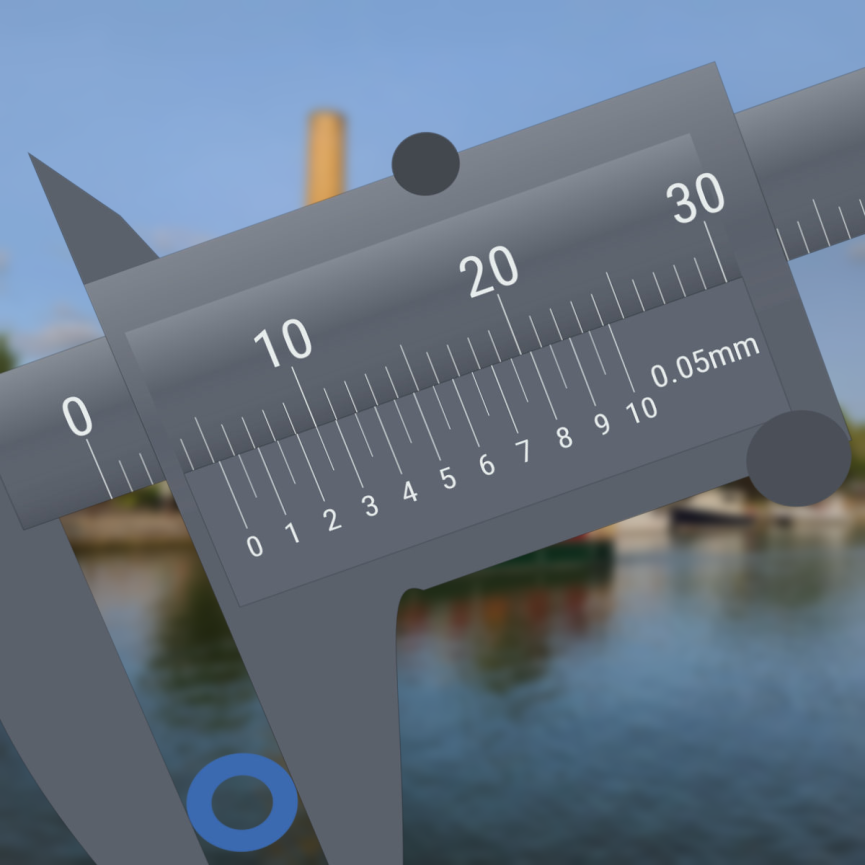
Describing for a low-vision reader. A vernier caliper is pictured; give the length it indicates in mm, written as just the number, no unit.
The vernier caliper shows 5.25
